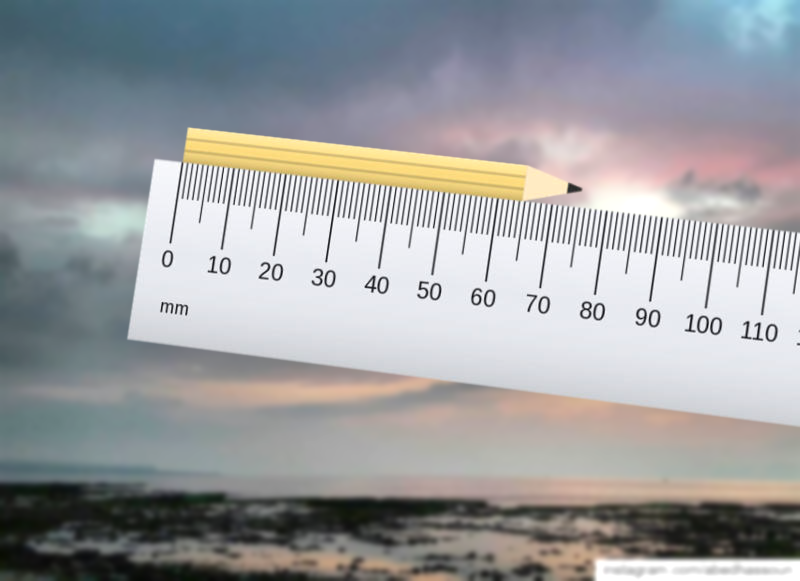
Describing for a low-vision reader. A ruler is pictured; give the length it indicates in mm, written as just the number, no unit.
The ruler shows 75
